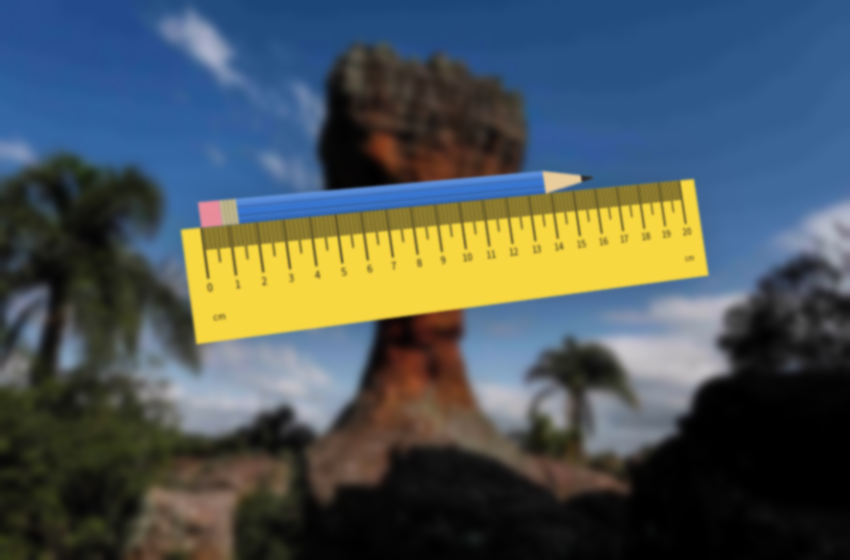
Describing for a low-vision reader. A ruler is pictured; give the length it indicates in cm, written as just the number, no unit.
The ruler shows 16
